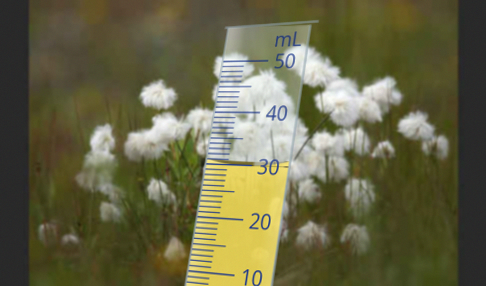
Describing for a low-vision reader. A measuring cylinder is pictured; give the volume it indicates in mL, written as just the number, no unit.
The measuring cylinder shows 30
